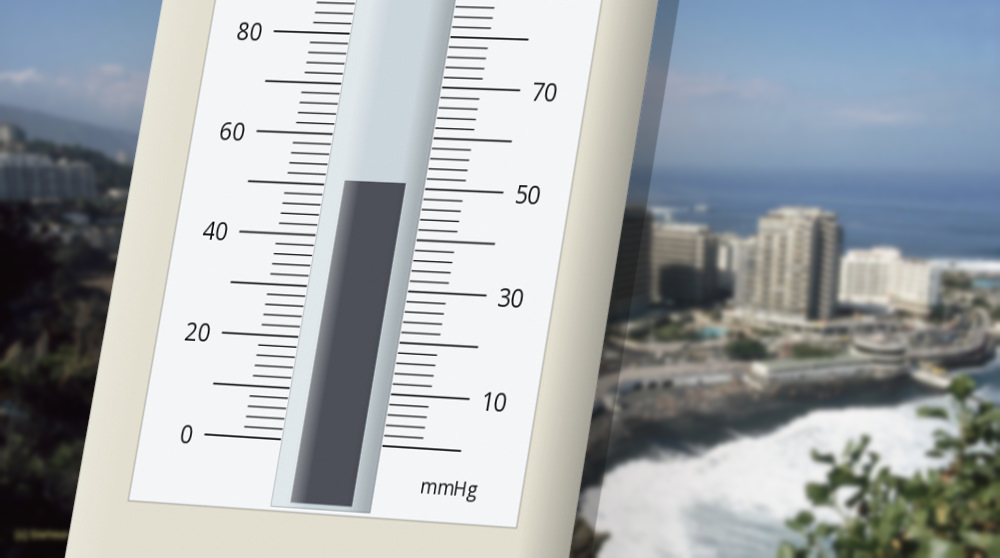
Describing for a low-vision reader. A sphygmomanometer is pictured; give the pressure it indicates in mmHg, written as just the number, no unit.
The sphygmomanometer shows 51
